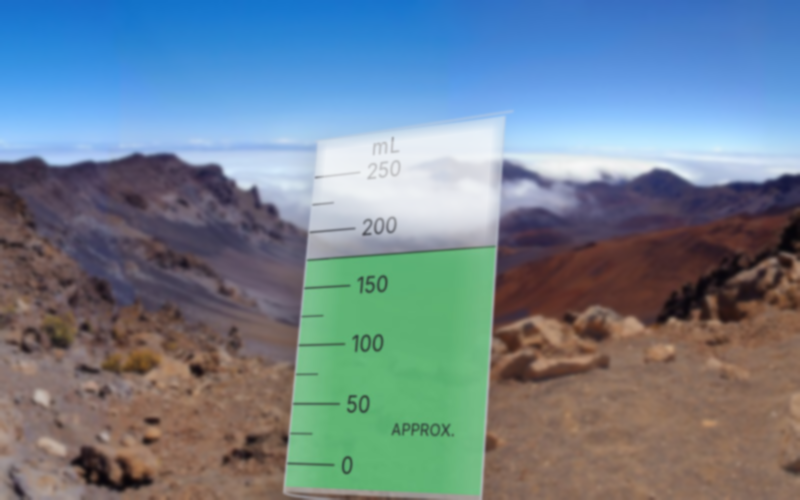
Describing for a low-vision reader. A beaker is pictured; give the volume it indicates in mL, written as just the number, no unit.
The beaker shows 175
